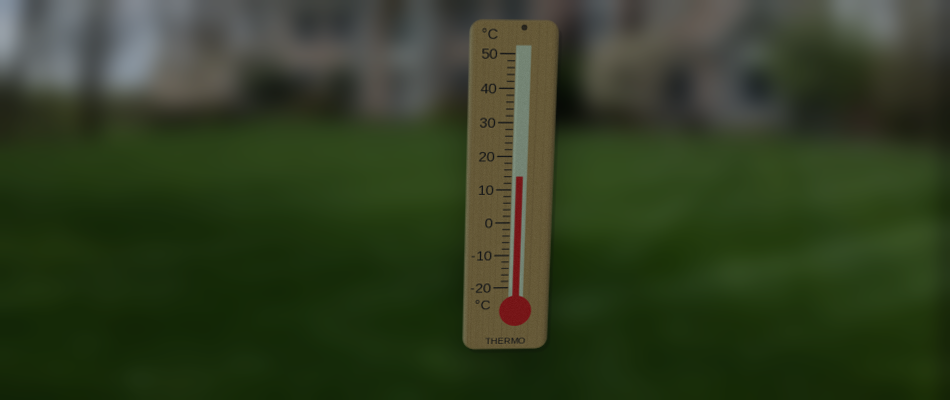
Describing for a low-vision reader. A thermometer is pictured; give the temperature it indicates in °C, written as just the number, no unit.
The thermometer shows 14
